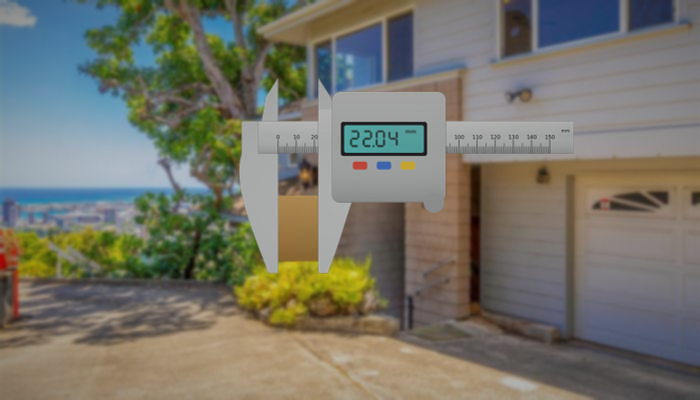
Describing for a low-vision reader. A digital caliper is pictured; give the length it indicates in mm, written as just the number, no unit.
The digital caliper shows 22.04
